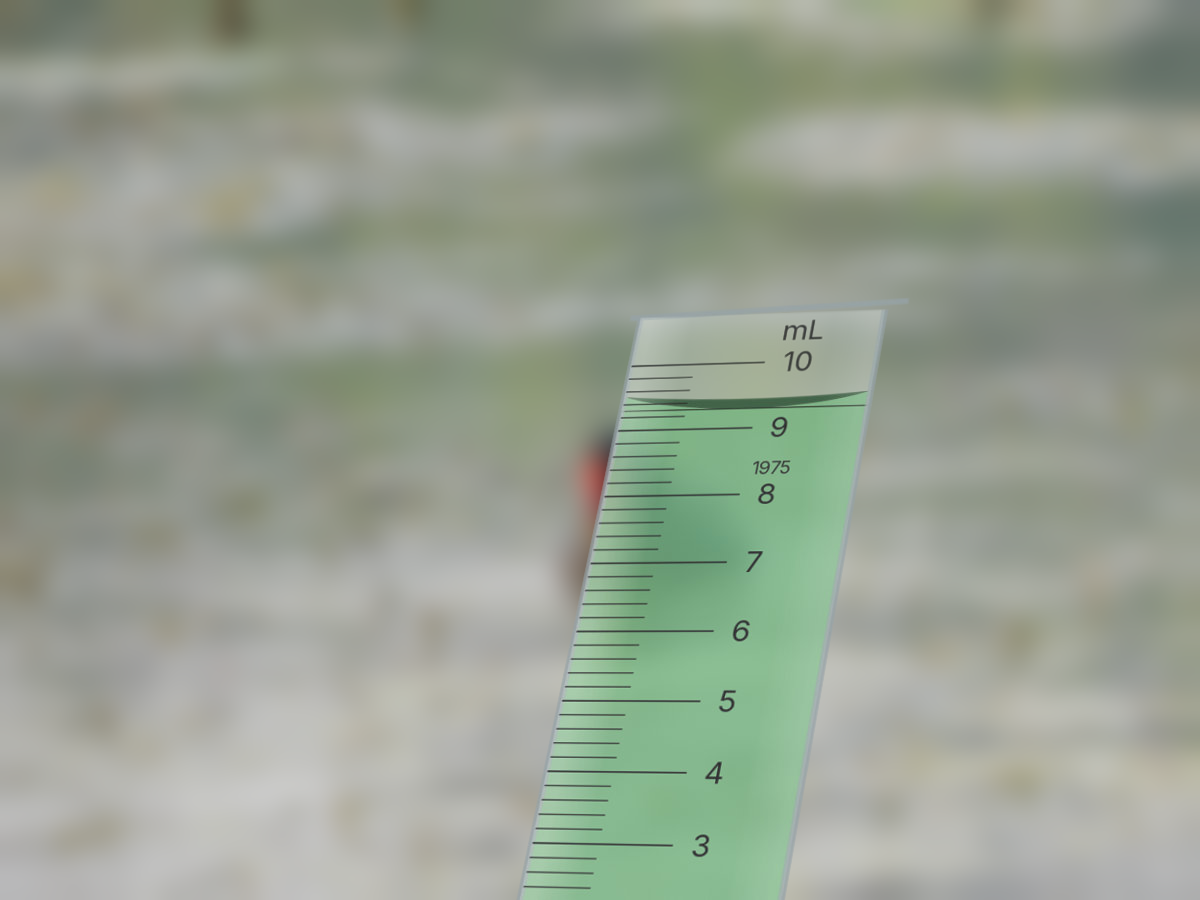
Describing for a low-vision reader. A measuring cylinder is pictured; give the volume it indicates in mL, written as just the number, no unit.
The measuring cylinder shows 9.3
